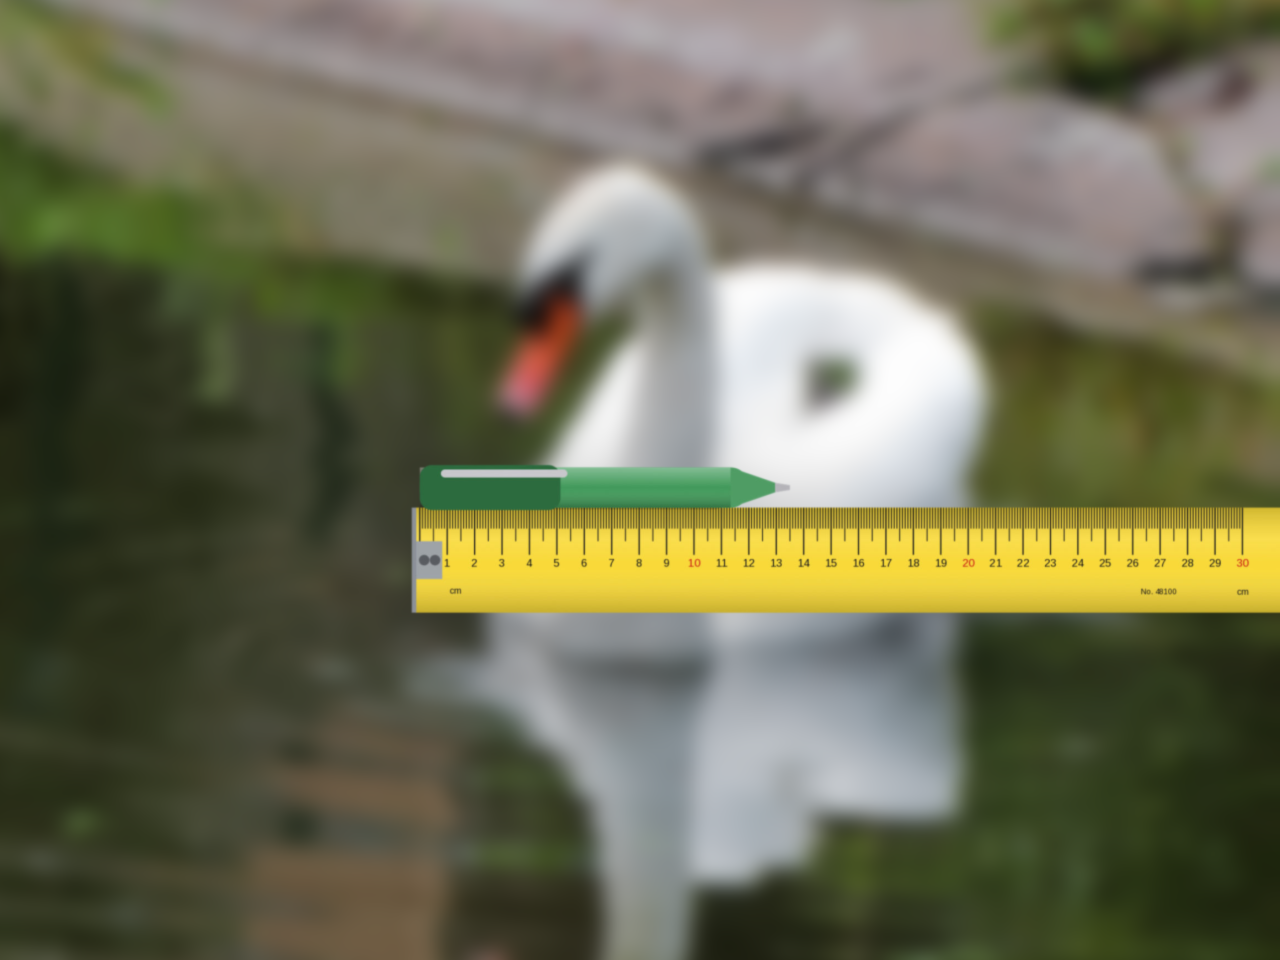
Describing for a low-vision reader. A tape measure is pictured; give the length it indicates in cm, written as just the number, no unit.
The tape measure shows 13.5
